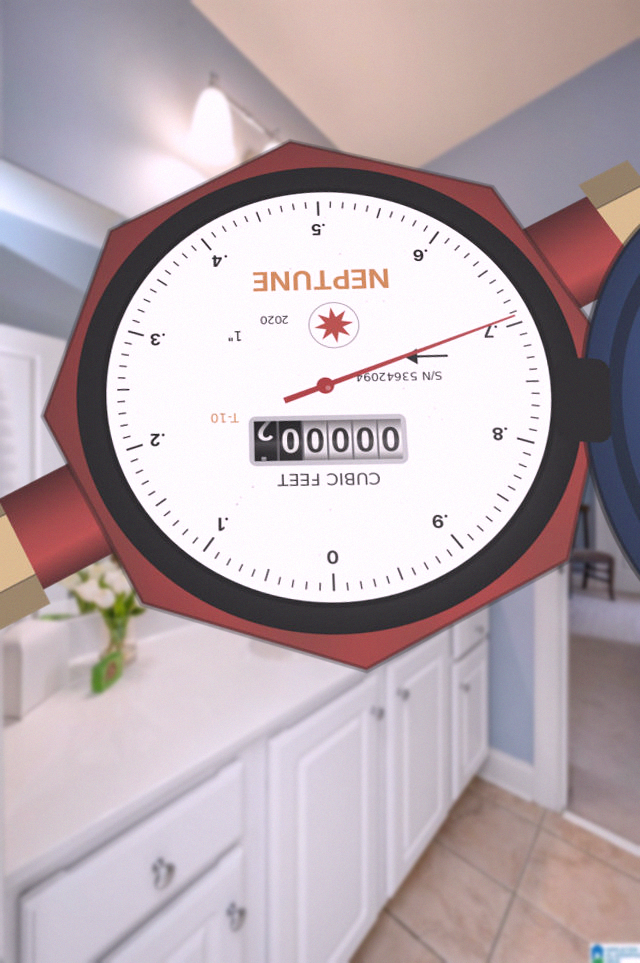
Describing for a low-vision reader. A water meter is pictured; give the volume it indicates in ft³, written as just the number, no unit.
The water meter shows 1.69
